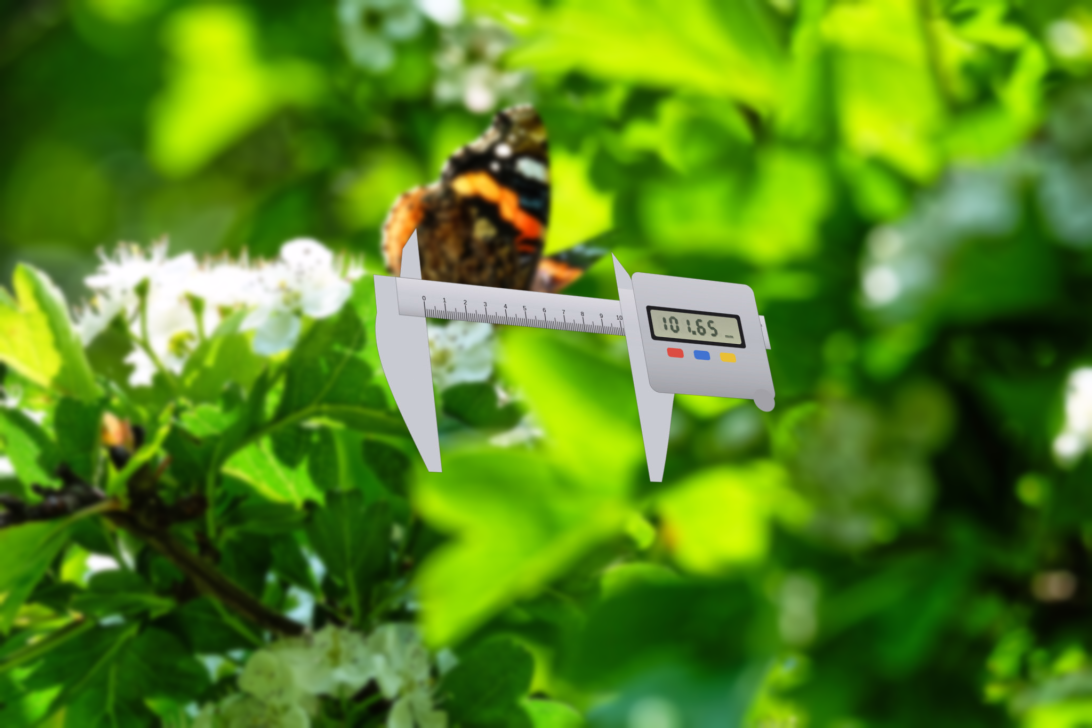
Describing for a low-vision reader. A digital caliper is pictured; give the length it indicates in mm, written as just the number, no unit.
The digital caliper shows 101.65
